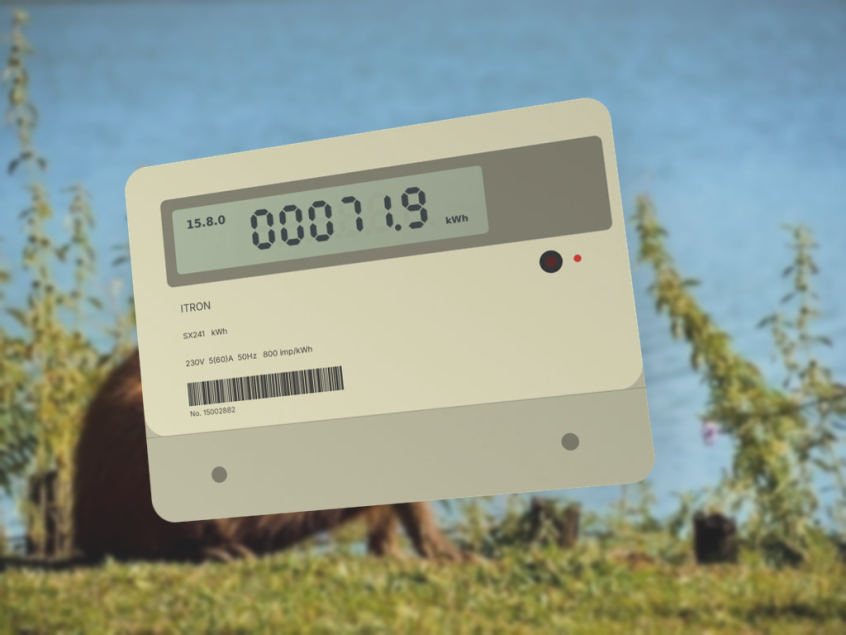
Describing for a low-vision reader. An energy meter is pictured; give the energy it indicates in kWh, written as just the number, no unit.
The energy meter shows 71.9
